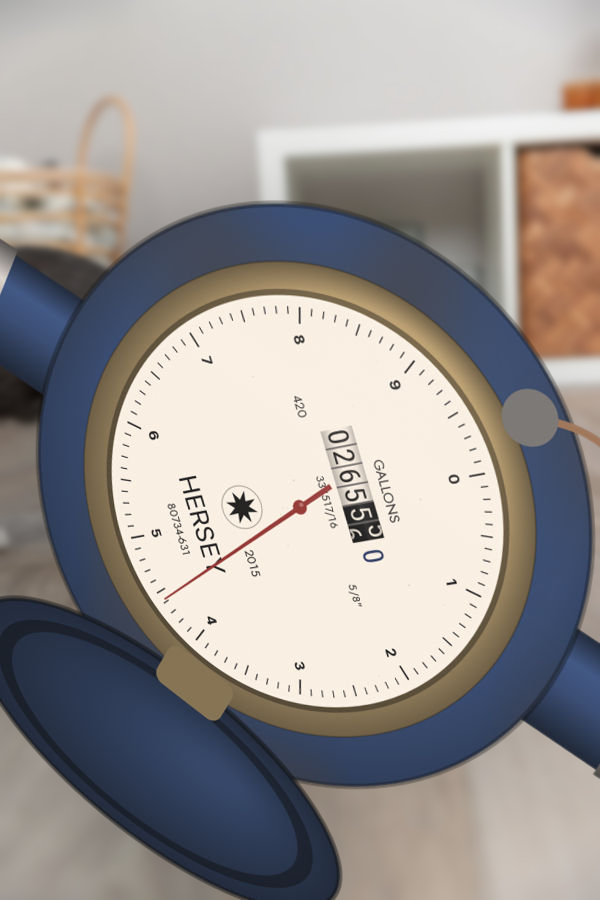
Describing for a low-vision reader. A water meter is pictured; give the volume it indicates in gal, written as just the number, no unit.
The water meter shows 265554.4
